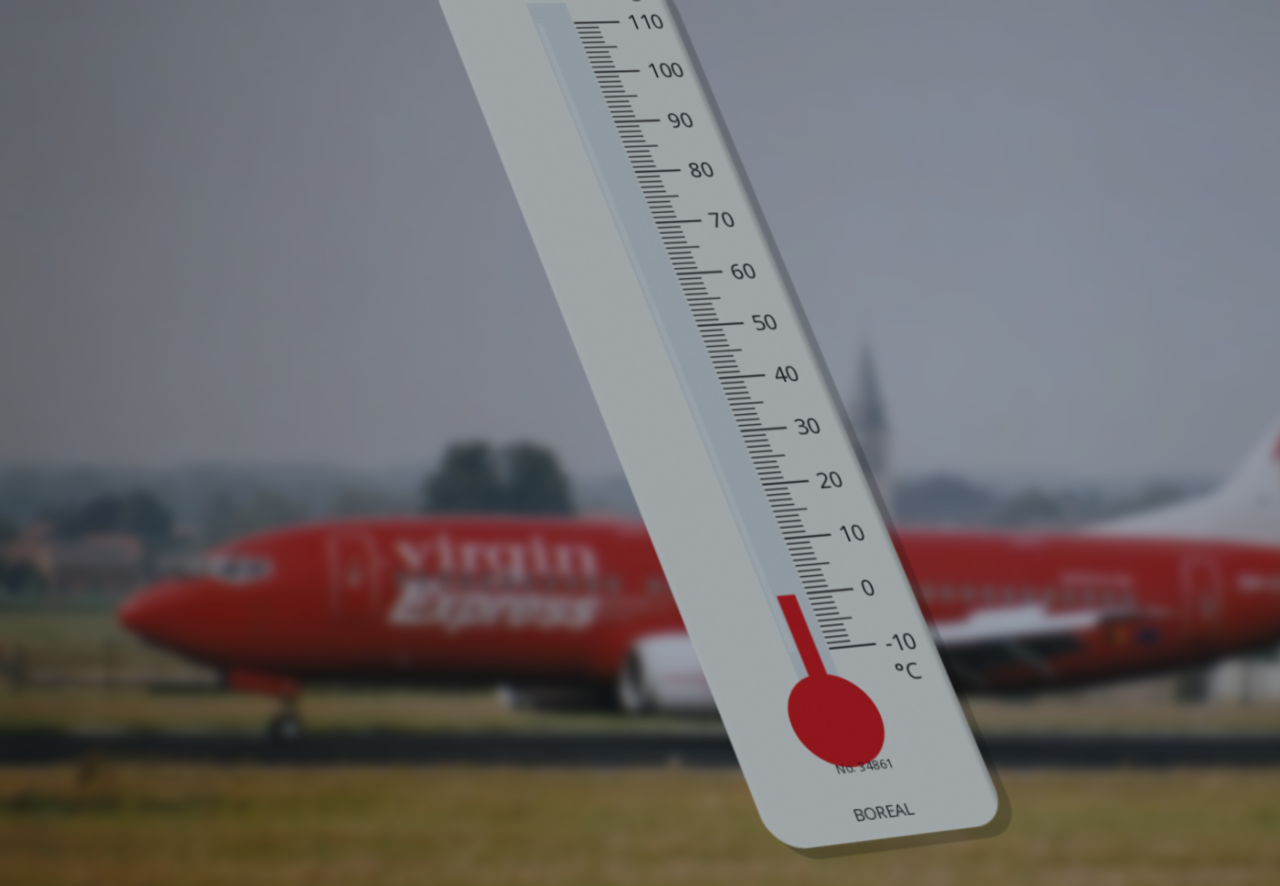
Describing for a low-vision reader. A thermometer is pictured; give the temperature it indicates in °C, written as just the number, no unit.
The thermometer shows 0
